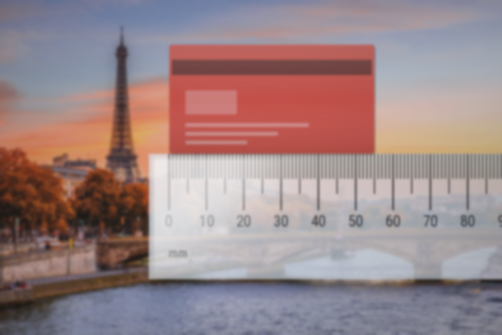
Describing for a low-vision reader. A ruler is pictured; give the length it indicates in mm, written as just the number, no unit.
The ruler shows 55
